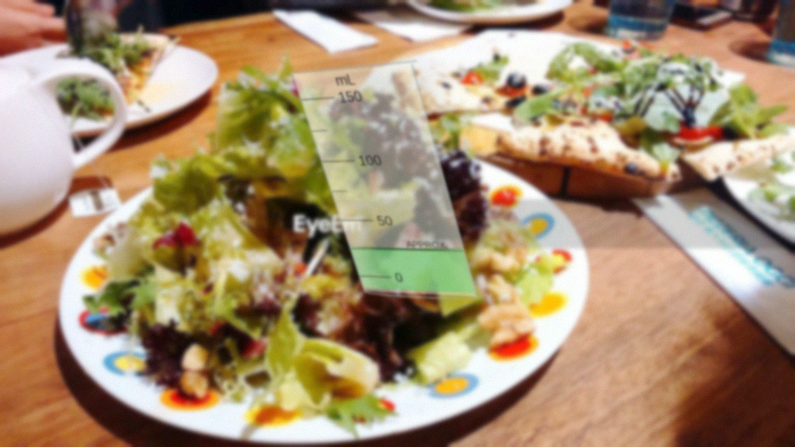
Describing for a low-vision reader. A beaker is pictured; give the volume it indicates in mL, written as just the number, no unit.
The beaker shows 25
